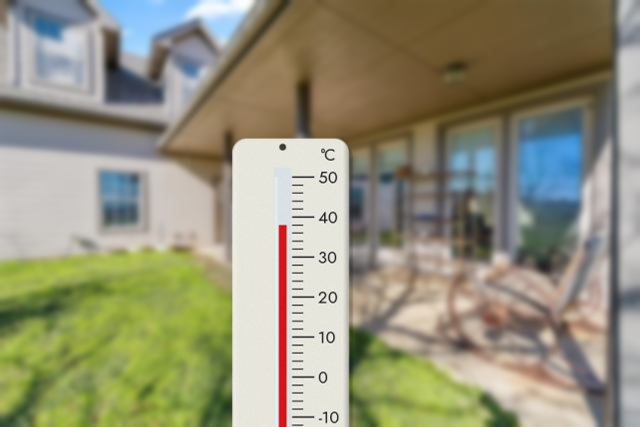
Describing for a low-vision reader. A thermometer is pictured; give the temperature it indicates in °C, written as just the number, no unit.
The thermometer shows 38
